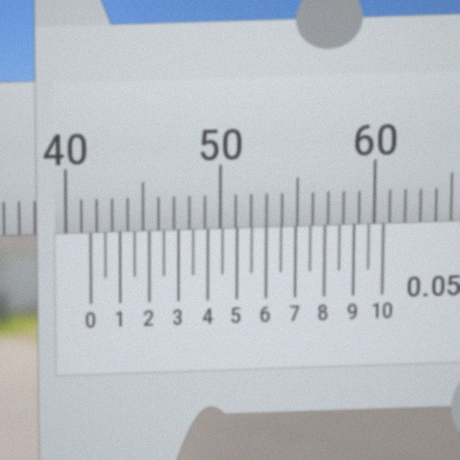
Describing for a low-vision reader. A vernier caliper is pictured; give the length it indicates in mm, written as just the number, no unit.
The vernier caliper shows 41.6
